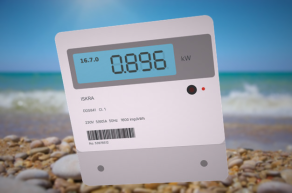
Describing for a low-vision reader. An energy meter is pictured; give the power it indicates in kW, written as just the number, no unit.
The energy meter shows 0.896
